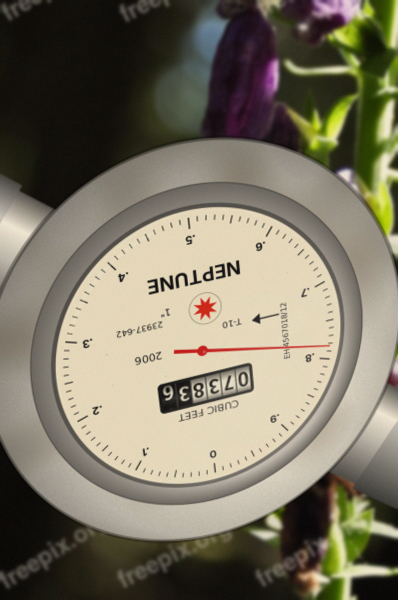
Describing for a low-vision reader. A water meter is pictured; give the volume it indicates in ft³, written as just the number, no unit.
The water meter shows 73835.78
